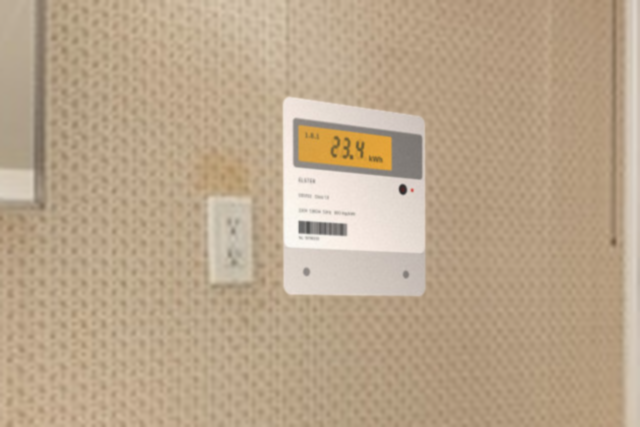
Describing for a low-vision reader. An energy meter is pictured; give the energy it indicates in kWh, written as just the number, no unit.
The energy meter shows 23.4
